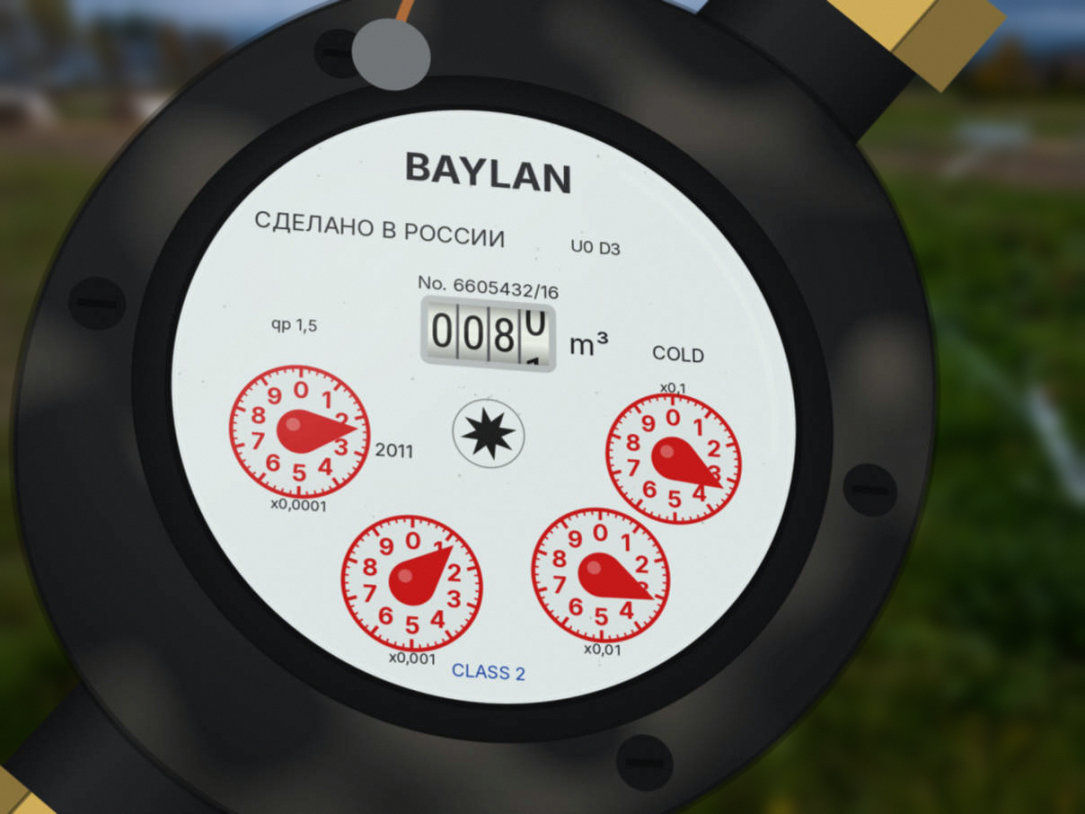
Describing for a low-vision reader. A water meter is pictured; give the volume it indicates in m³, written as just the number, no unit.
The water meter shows 80.3312
